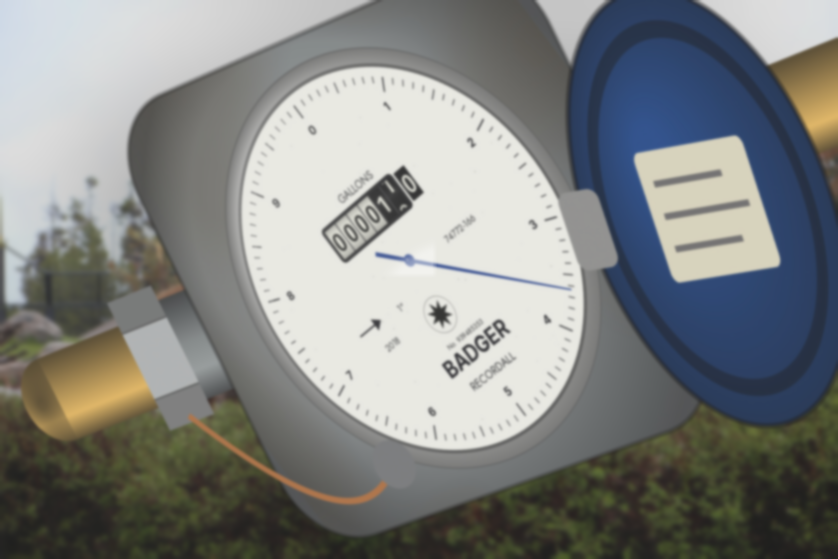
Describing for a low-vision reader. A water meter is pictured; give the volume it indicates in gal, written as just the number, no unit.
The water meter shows 113.6
